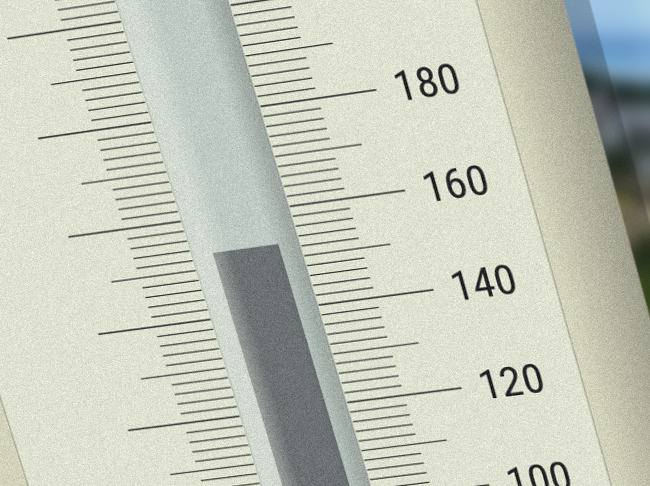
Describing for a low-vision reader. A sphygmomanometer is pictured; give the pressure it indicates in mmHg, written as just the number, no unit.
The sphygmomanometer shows 153
